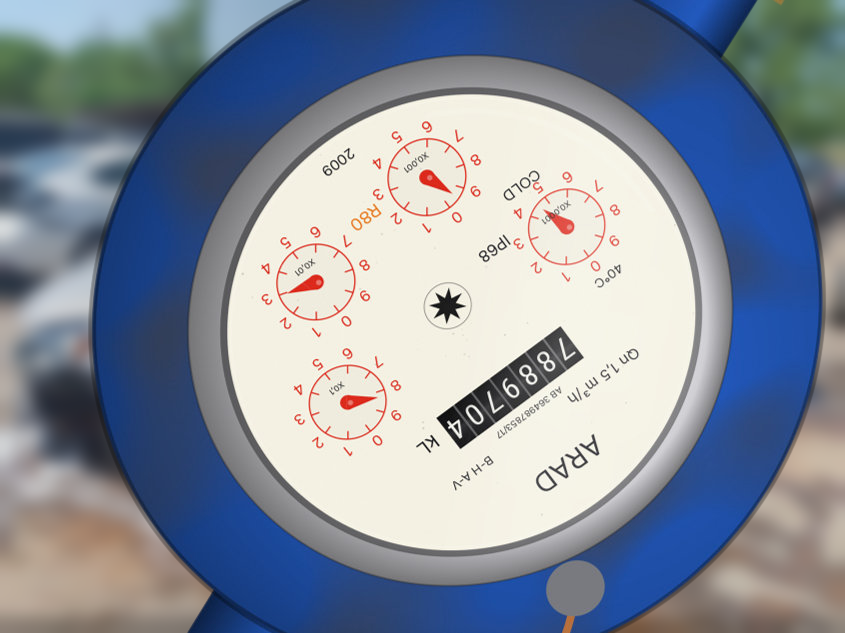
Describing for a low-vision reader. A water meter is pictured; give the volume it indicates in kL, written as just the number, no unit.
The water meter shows 7889704.8294
